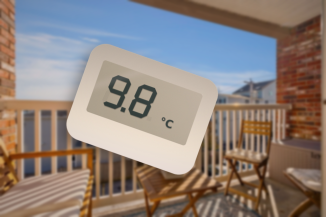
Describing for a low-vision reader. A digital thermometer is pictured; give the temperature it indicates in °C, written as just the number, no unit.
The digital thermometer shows 9.8
